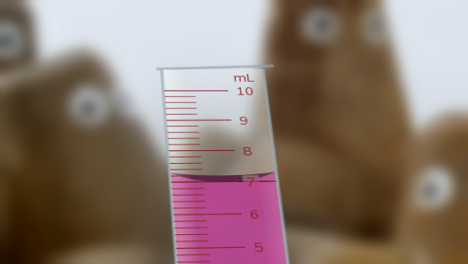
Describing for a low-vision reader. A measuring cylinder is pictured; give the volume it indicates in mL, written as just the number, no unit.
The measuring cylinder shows 7
